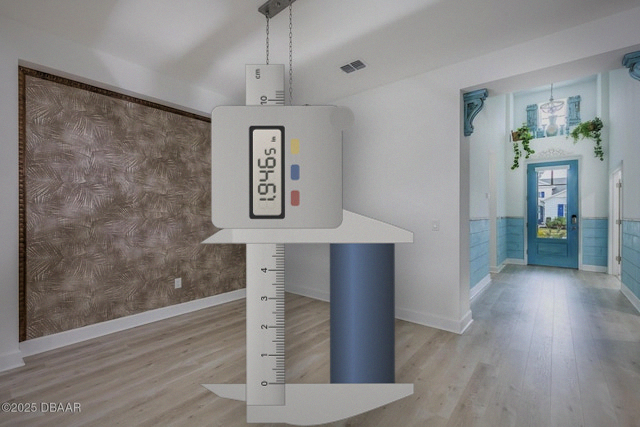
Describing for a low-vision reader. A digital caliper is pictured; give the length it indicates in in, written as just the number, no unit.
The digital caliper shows 1.9465
